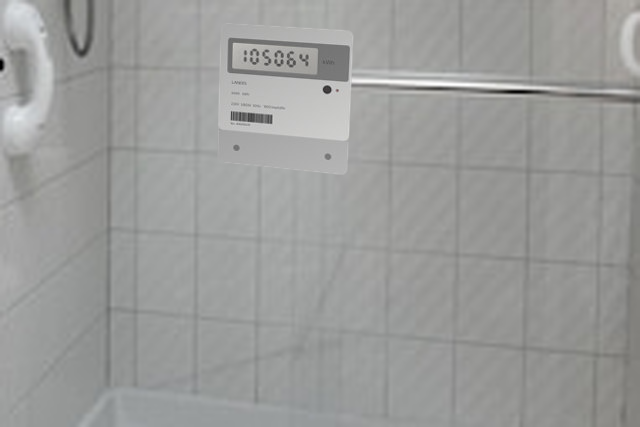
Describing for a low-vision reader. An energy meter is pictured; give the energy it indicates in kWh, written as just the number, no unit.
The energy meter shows 105064
